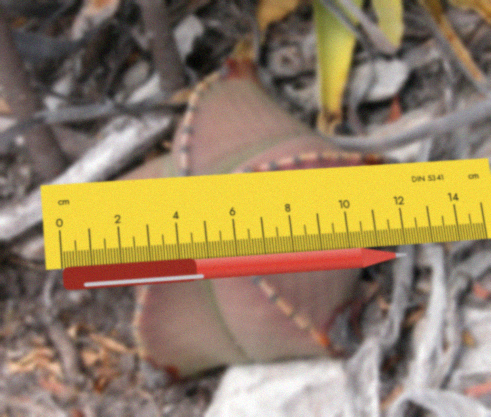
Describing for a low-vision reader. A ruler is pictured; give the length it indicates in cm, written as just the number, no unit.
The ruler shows 12
